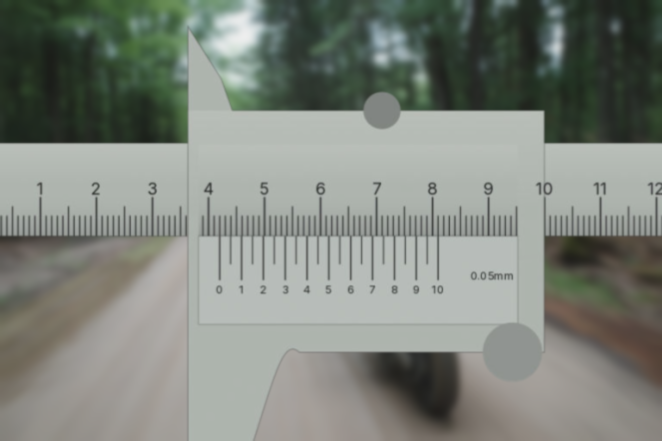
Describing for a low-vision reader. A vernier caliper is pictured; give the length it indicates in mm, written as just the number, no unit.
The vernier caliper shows 42.0
